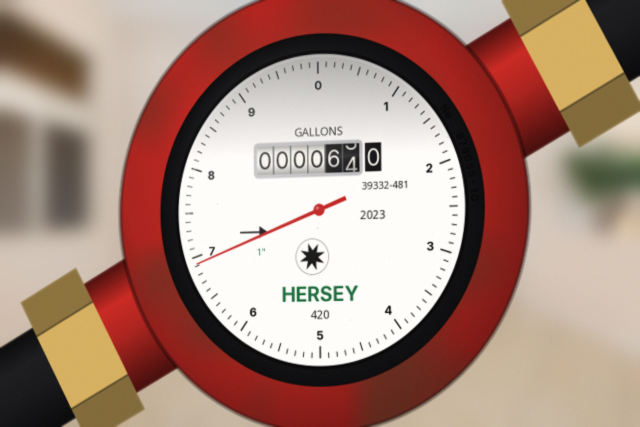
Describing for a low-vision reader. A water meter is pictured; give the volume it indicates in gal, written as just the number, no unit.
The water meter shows 636.9
